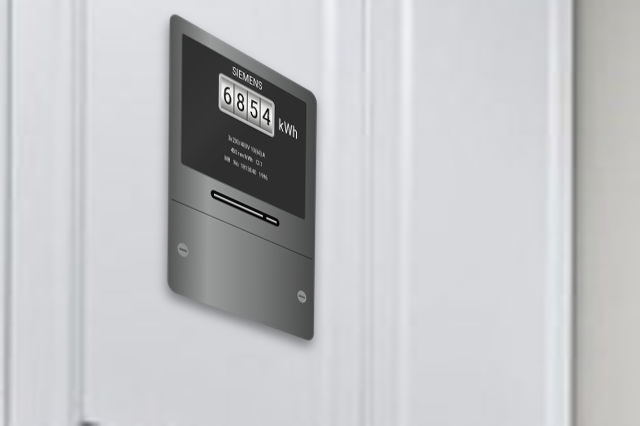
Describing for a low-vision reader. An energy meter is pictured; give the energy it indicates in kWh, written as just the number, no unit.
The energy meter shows 6854
